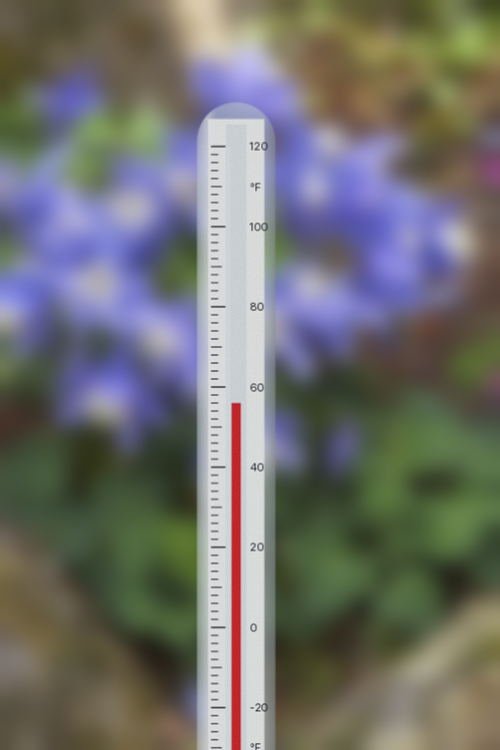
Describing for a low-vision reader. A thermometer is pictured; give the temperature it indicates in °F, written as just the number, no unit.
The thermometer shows 56
